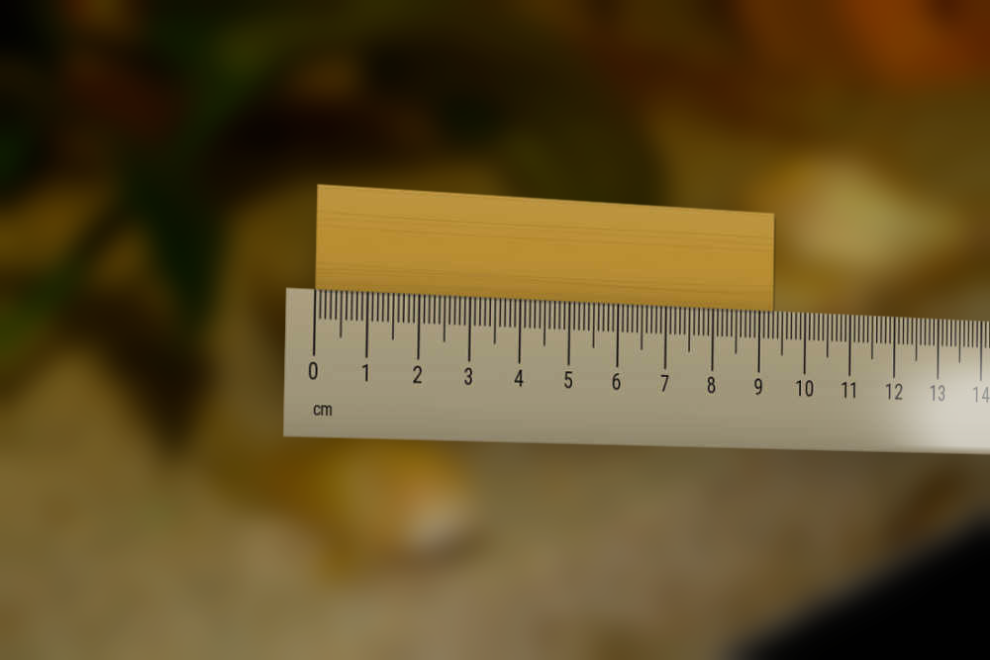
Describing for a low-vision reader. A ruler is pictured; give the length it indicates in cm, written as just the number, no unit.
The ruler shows 9.3
